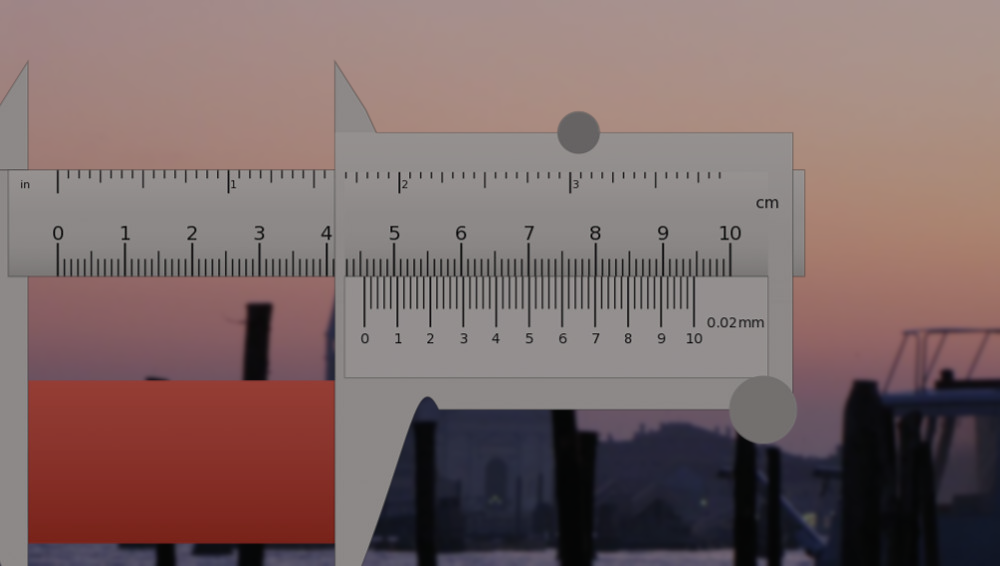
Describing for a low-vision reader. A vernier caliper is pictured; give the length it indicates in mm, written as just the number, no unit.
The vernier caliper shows 45.6
